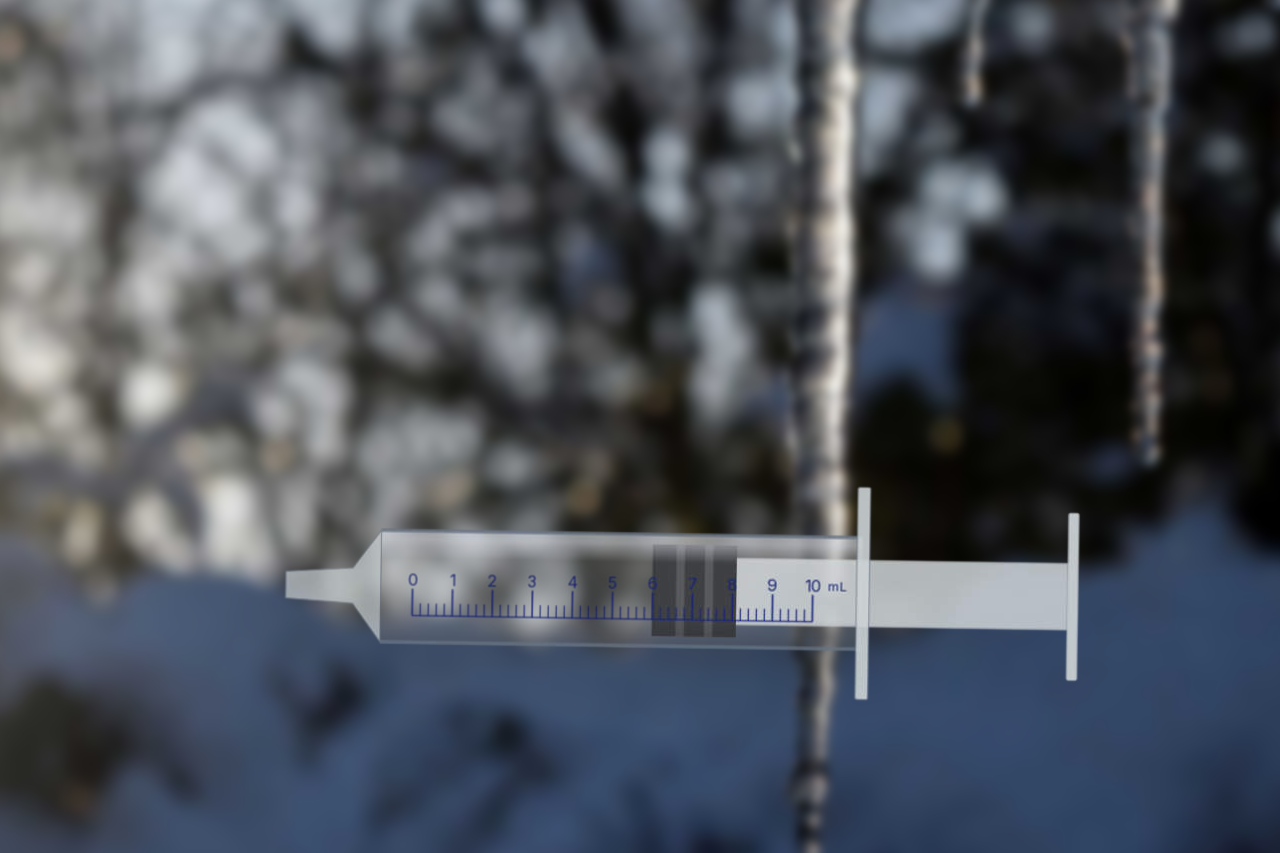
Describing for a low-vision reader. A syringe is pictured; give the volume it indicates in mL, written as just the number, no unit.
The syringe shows 6
